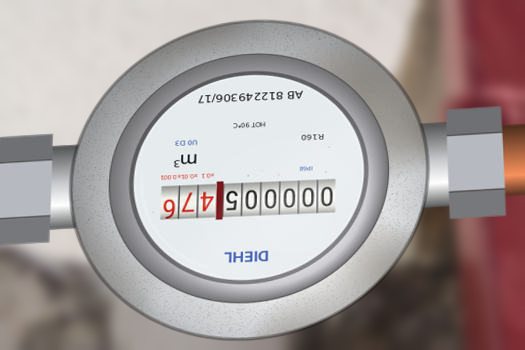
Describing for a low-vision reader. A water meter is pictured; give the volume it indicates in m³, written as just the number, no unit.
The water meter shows 5.476
